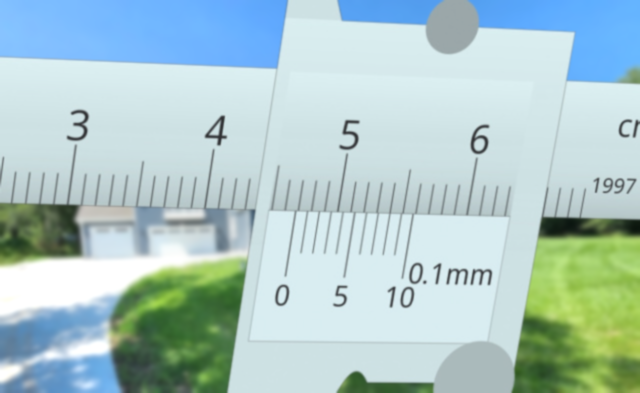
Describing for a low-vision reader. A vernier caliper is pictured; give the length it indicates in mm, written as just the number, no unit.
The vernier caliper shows 46.8
